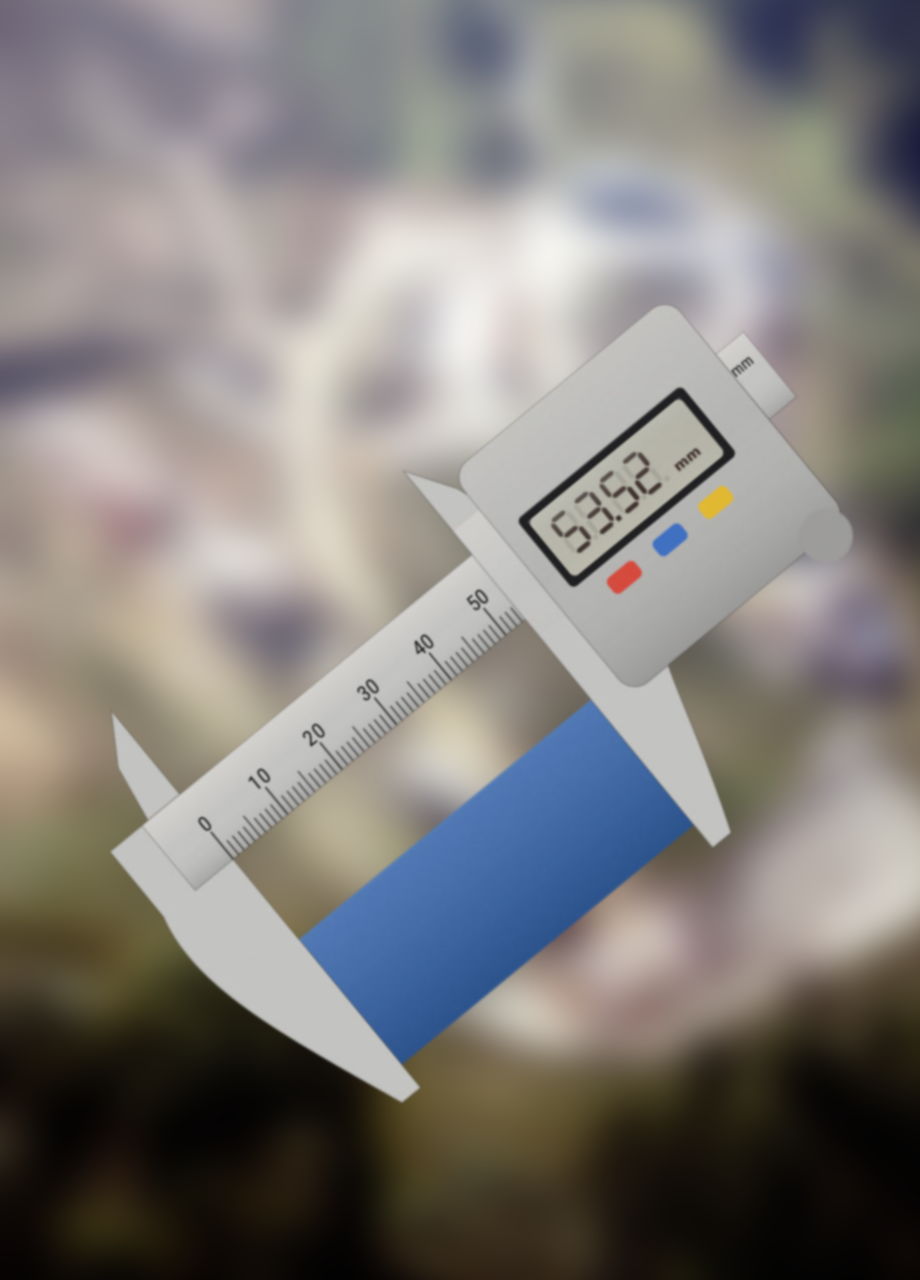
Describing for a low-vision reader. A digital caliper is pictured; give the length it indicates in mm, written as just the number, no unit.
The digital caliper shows 53.52
